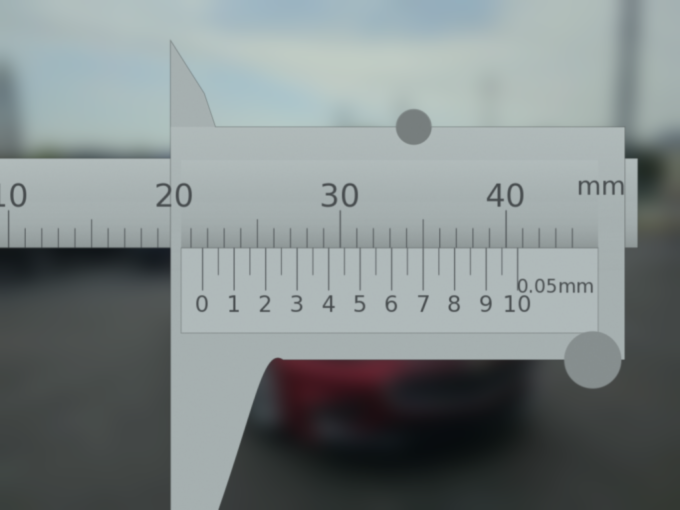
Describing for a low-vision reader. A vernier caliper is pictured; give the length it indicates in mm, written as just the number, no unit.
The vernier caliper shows 21.7
